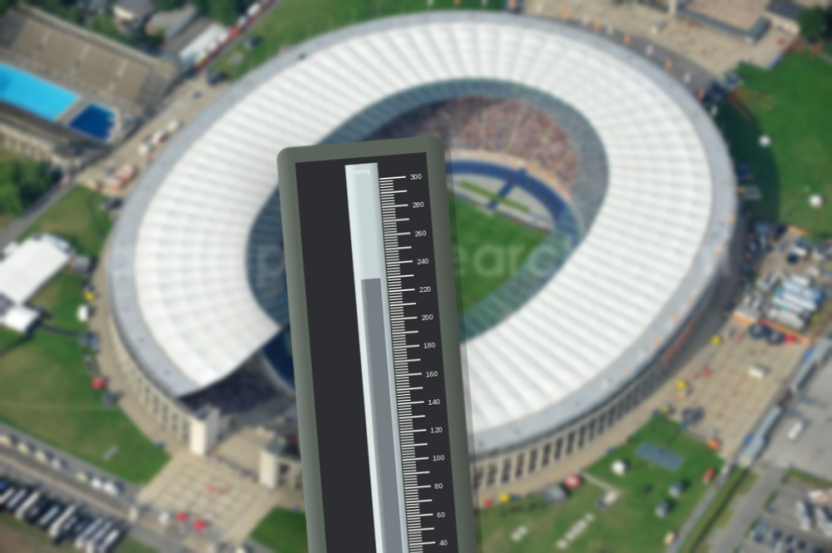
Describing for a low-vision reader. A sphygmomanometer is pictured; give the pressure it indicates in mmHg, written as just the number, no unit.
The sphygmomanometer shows 230
